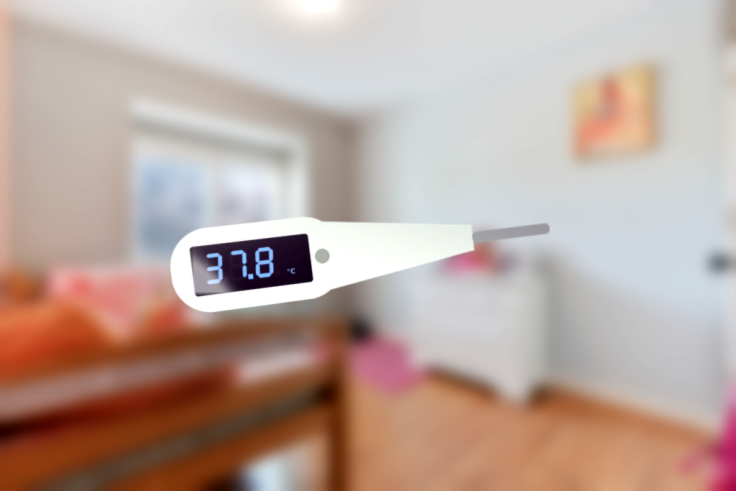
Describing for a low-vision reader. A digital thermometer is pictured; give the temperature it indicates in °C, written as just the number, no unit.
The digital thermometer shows 37.8
